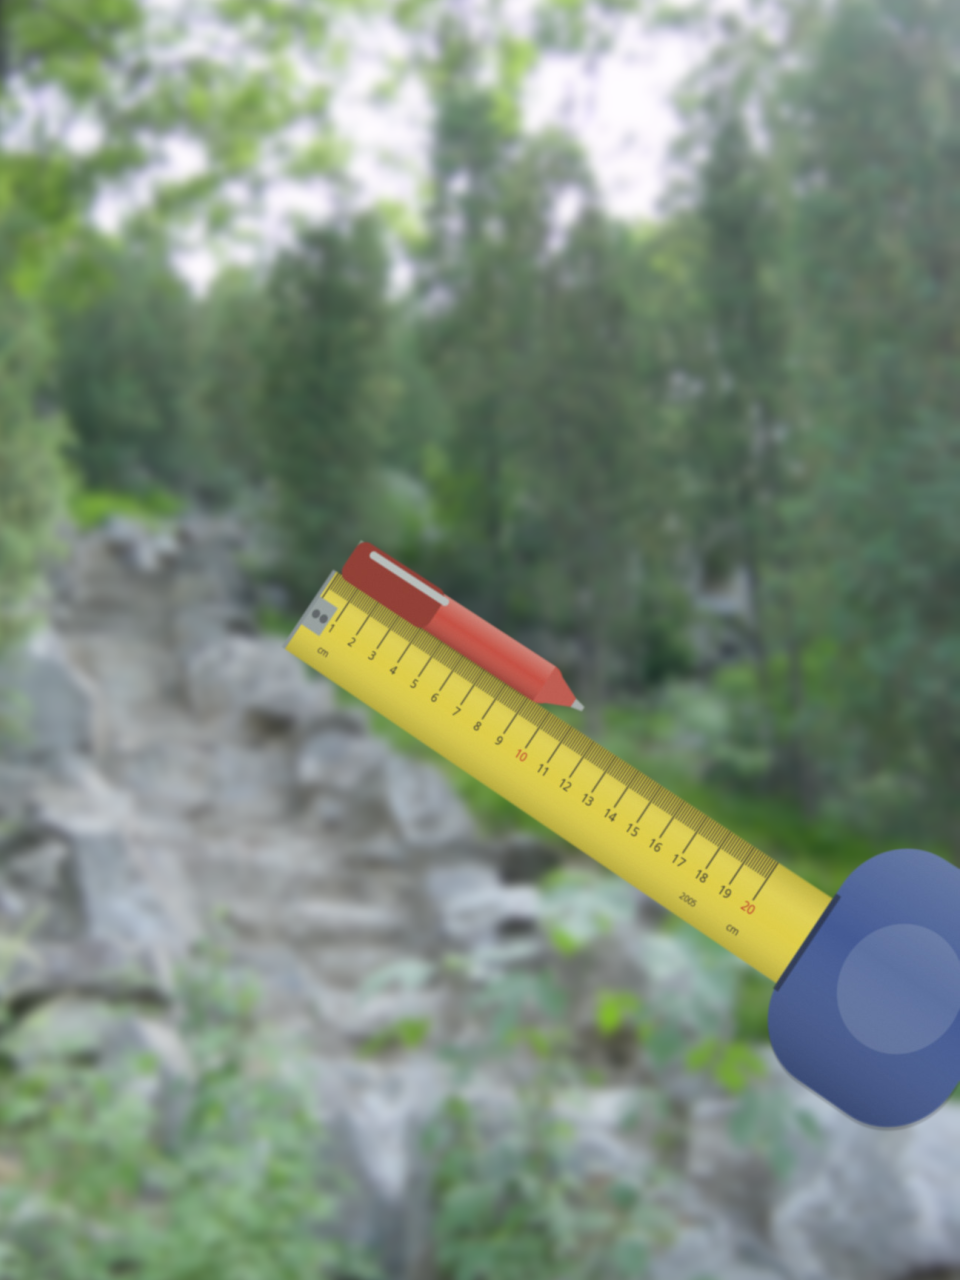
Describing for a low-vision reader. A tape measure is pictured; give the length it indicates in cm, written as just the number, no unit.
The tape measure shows 11
